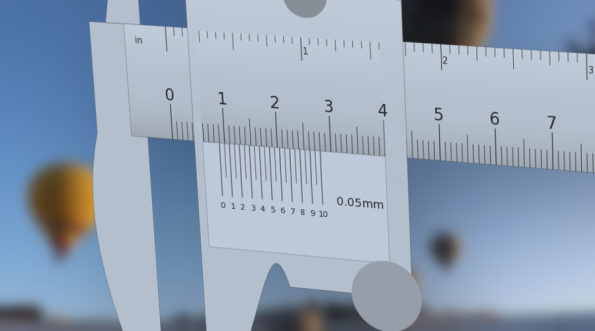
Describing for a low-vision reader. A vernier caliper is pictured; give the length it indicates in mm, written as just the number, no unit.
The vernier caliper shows 9.0
